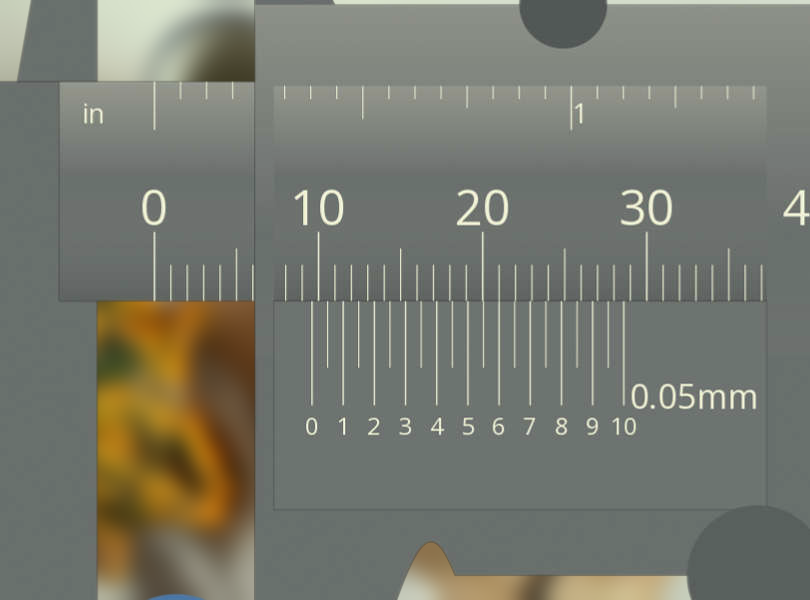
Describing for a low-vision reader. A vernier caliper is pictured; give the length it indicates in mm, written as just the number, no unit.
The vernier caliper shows 9.6
